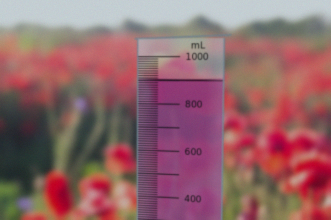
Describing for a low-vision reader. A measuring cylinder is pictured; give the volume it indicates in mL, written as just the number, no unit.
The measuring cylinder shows 900
